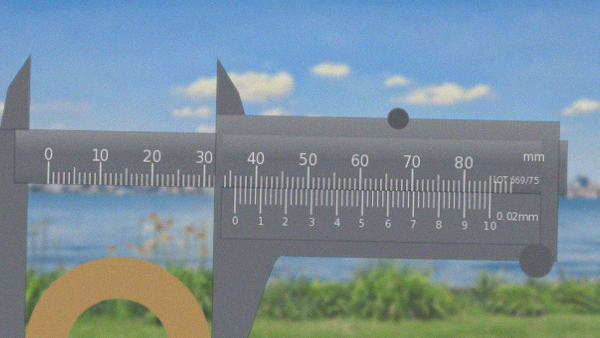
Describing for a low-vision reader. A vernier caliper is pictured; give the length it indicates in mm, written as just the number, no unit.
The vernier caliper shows 36.0
